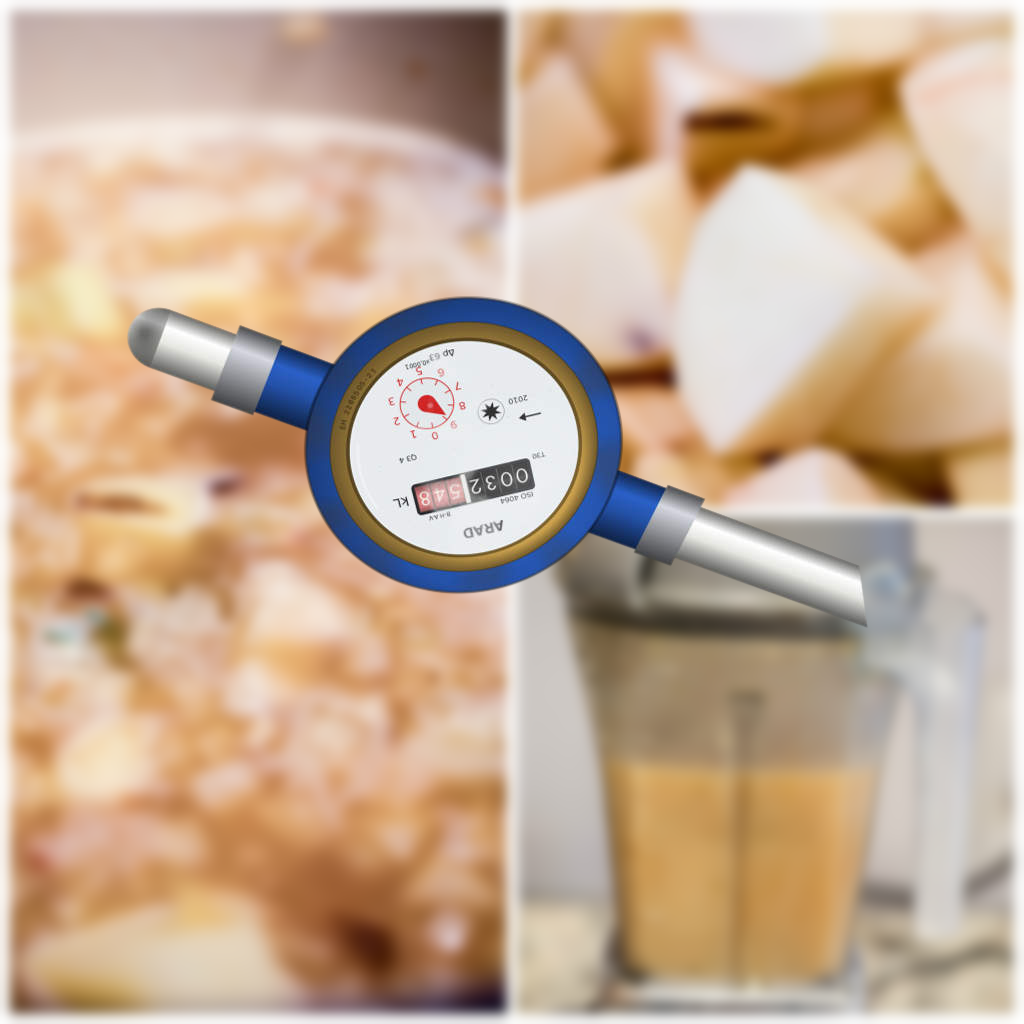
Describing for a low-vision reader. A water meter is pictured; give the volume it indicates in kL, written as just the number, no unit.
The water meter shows 32.5488
